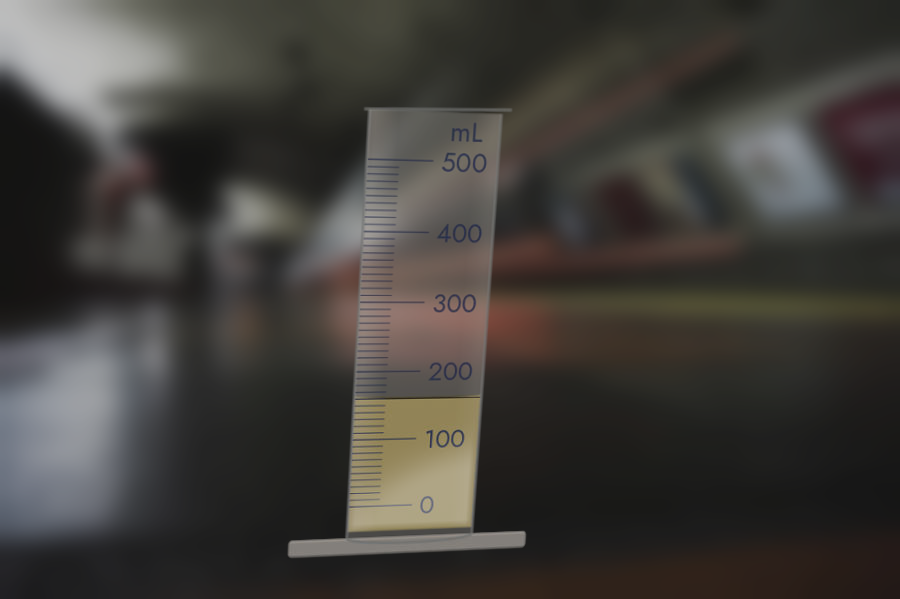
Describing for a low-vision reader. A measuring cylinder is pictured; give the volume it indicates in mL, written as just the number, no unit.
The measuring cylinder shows 160
